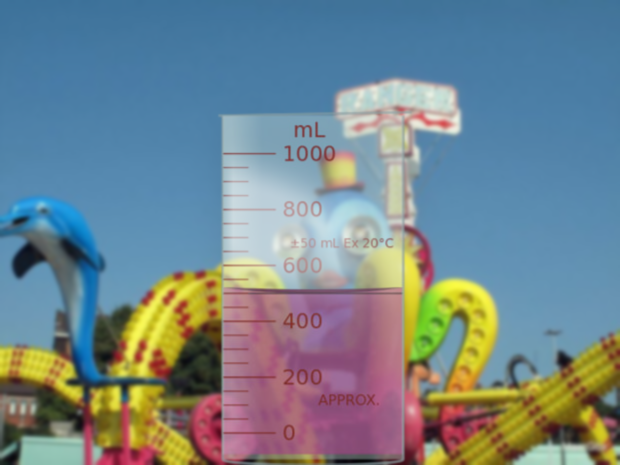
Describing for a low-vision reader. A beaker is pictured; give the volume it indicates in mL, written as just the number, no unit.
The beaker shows 500
